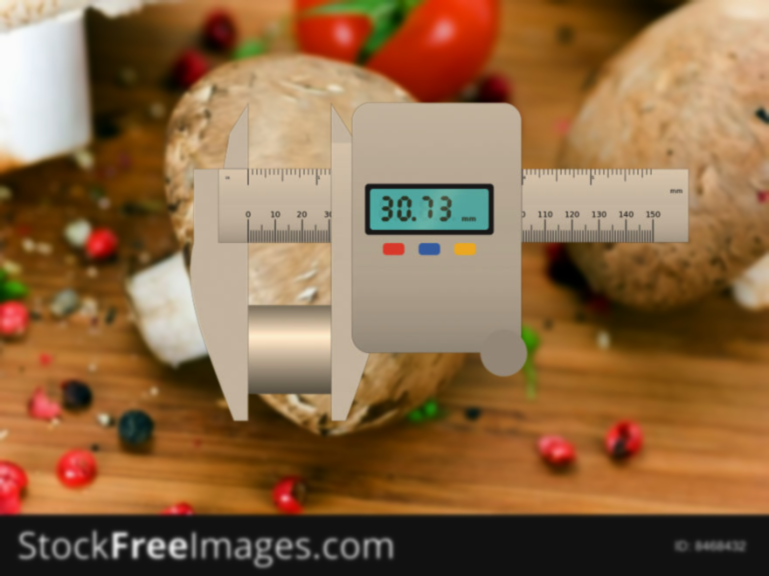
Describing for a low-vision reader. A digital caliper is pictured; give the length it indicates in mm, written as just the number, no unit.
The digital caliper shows 30.73
